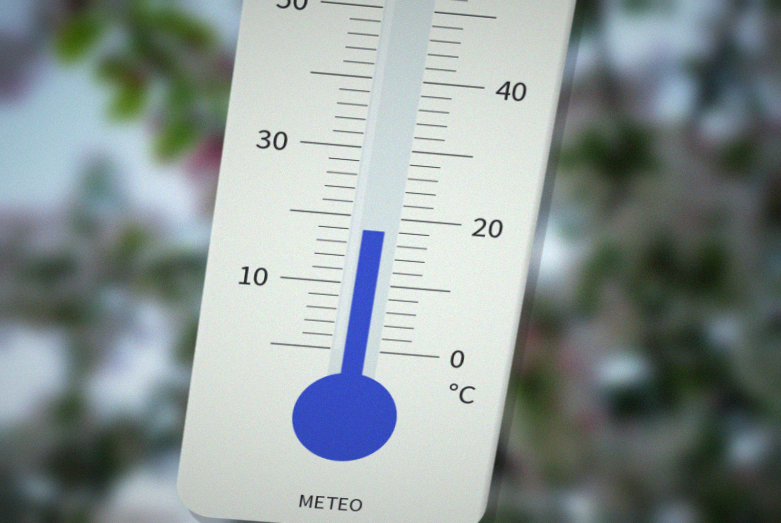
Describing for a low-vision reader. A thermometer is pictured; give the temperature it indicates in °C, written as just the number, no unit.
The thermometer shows 18
